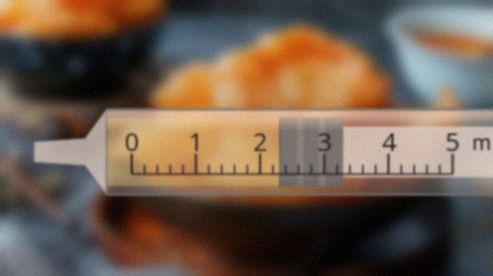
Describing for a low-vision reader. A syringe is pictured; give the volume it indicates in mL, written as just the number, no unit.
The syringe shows 2.3
